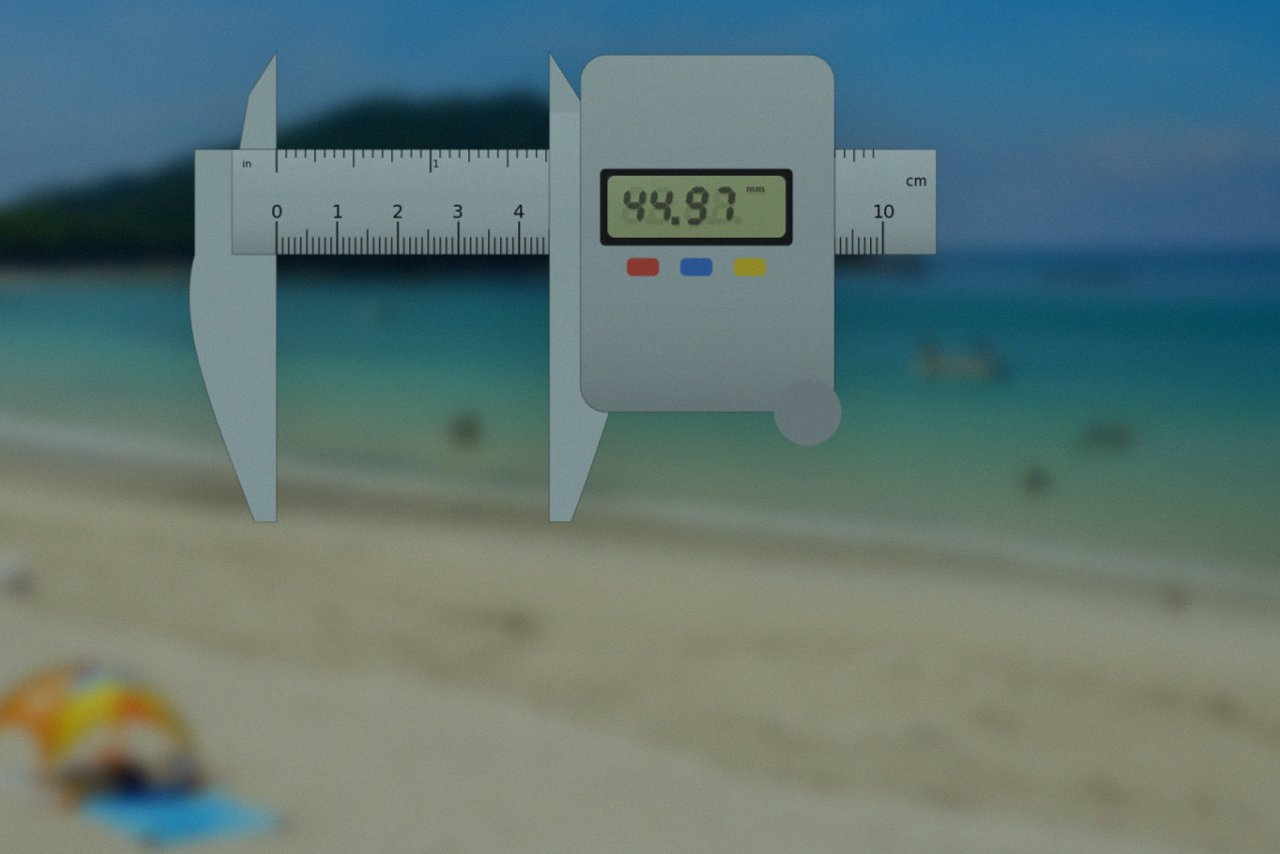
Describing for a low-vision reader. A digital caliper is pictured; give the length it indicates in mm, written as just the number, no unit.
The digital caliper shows 44.97
